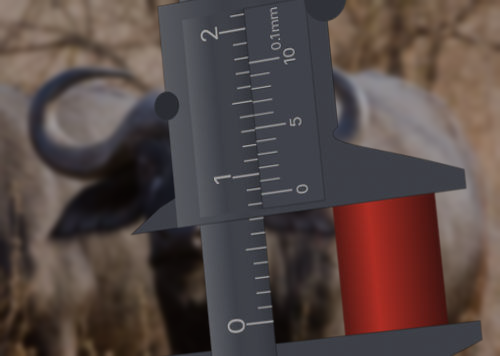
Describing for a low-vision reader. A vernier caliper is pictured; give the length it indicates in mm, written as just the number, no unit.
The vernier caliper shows 8.6
